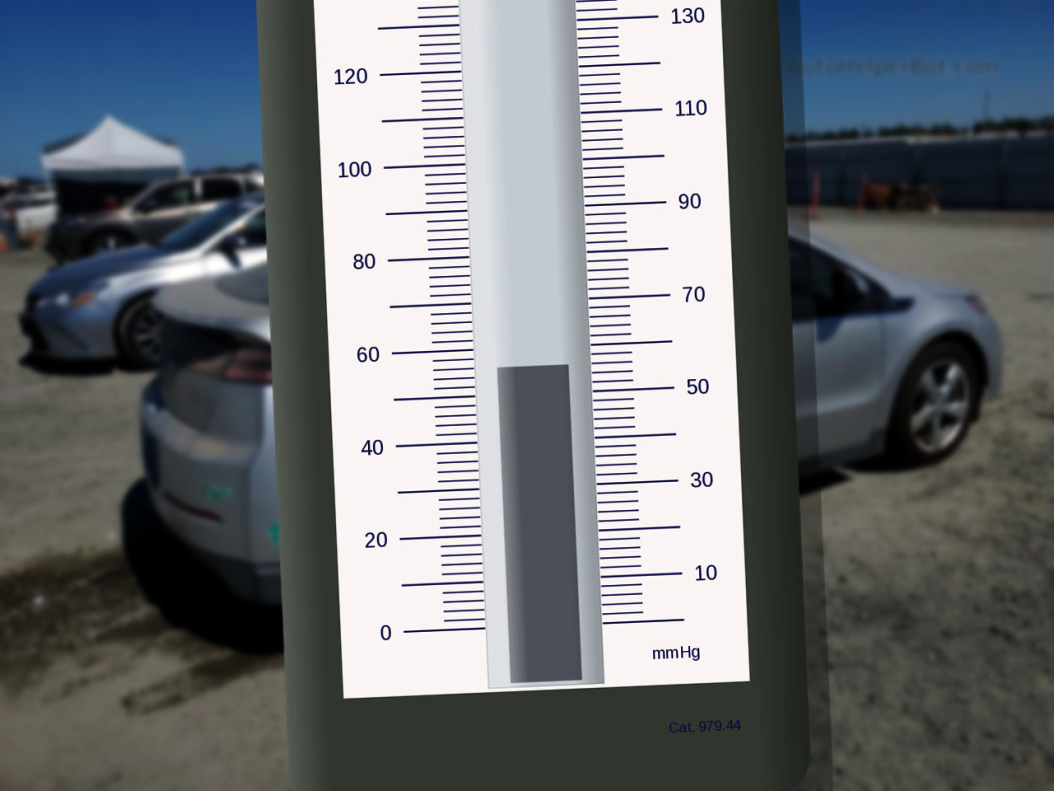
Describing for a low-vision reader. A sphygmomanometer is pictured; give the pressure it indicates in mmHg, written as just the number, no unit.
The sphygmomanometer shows 56
